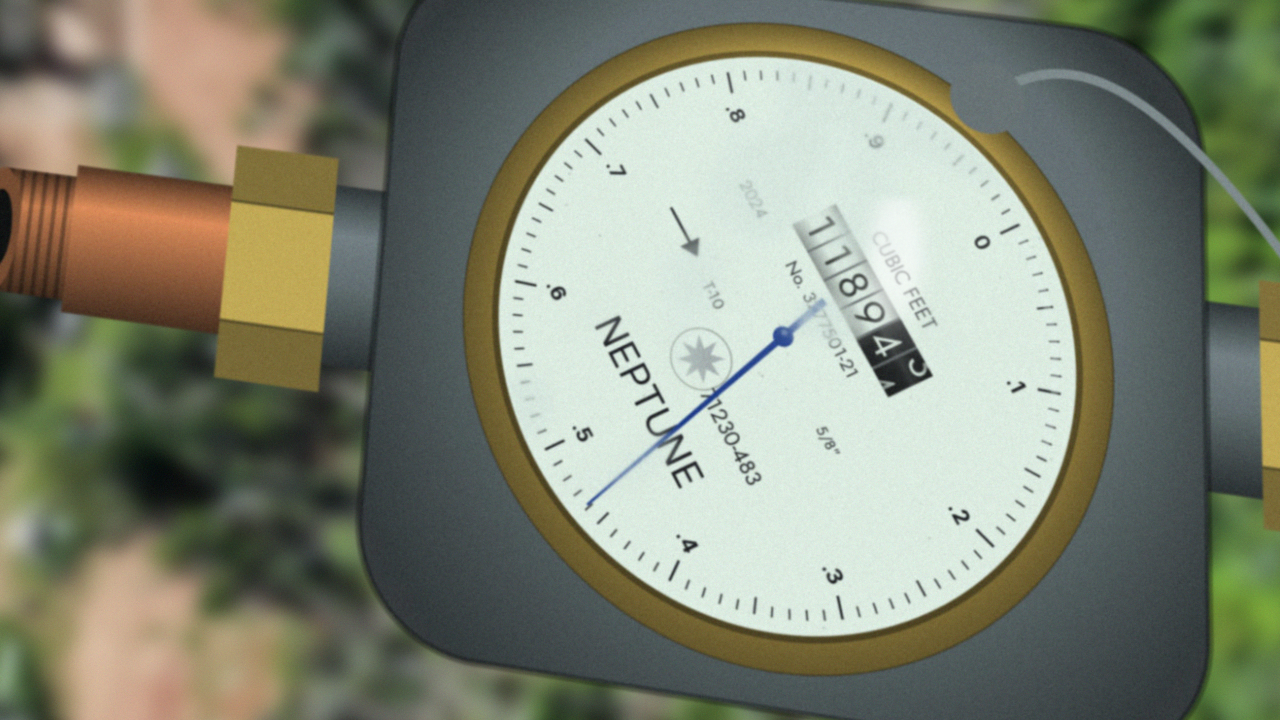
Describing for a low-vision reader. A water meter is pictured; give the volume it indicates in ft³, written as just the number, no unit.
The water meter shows 118943.46
